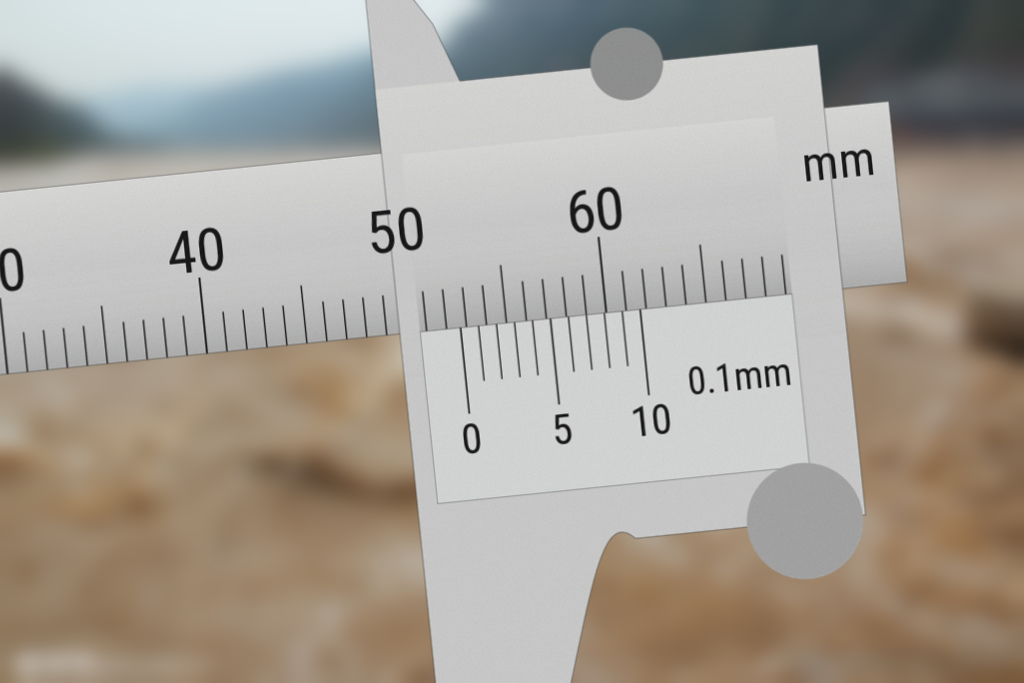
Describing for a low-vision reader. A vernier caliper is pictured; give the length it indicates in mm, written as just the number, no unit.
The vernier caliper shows 52.7
